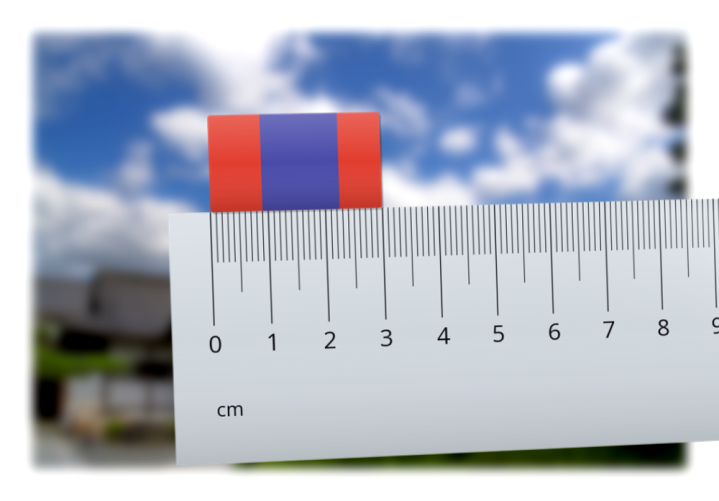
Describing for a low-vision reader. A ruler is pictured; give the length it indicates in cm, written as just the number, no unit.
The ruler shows 3
